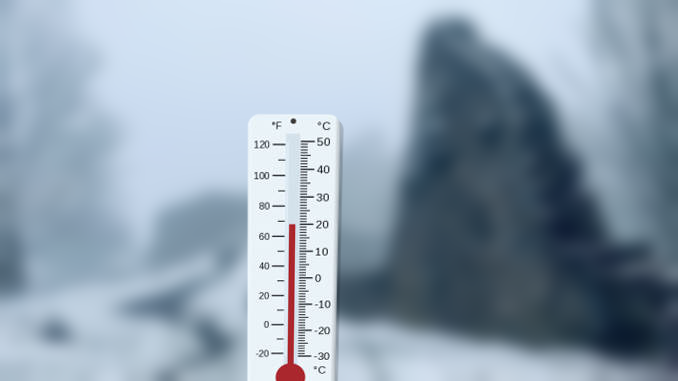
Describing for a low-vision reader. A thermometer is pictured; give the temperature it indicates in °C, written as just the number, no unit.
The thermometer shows 20
